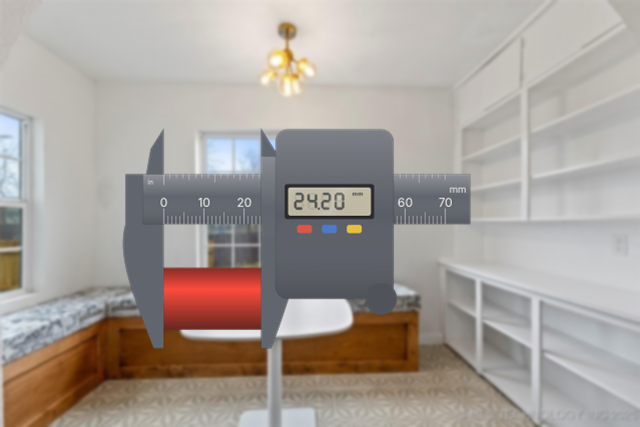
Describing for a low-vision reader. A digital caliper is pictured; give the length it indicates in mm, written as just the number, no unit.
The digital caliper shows 24.20
